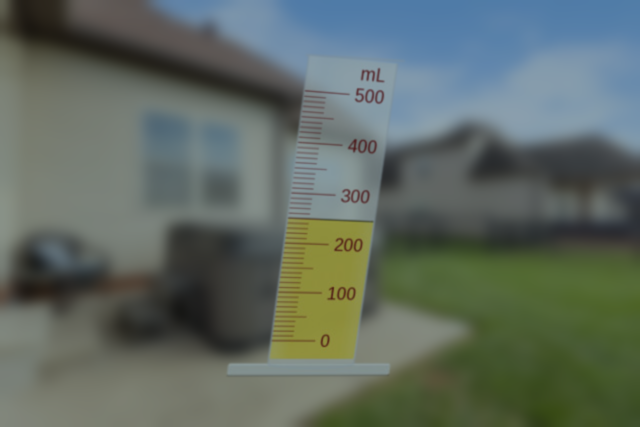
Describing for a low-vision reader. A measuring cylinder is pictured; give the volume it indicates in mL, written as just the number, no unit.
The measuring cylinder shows 250
